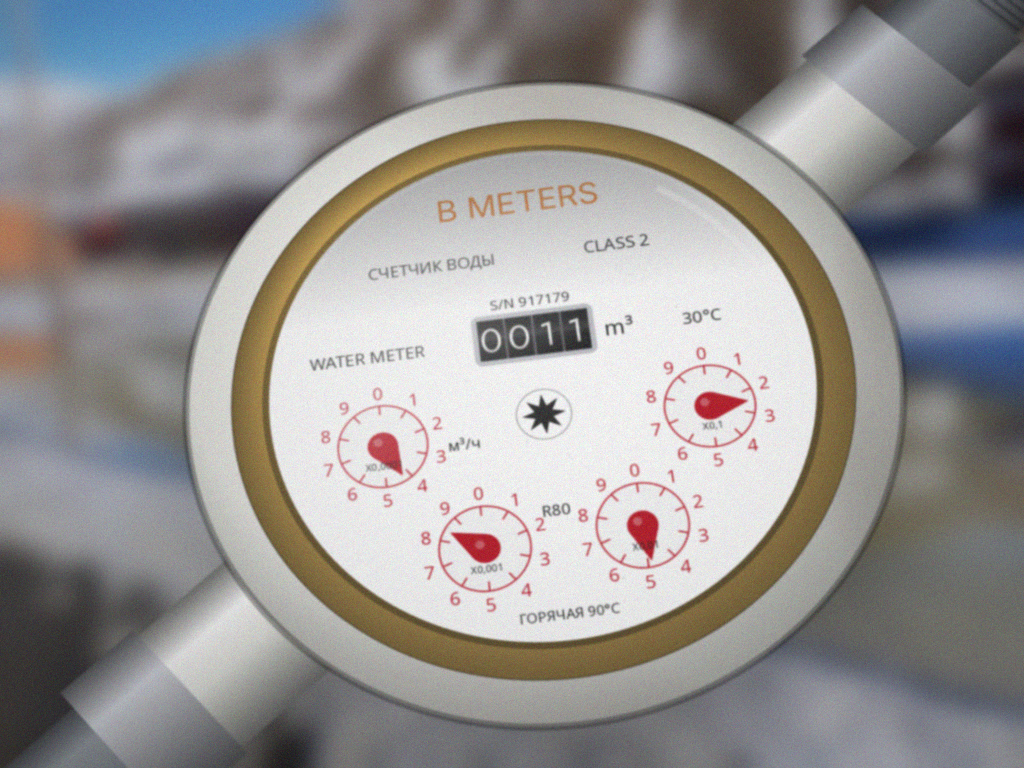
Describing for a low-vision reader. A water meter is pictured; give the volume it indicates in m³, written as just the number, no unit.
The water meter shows 11.2484
